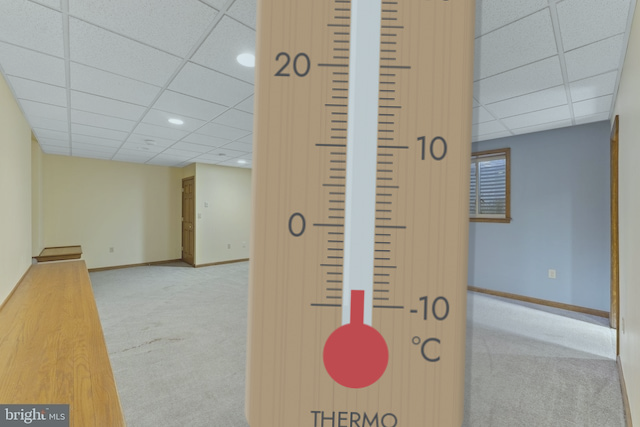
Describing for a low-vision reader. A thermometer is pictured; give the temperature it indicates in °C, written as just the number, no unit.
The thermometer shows -8
